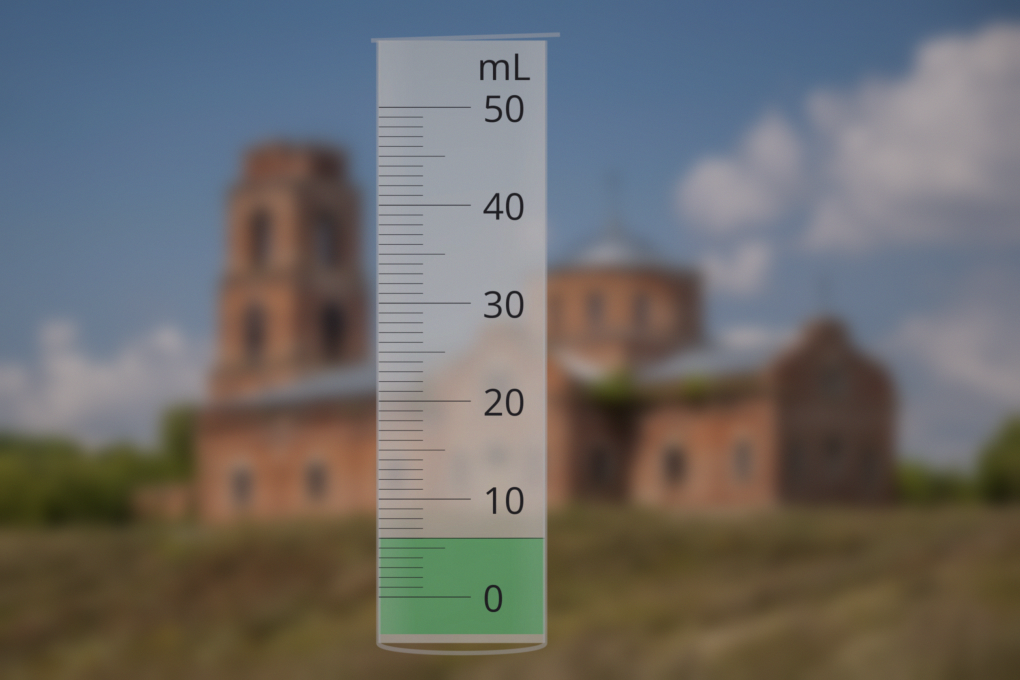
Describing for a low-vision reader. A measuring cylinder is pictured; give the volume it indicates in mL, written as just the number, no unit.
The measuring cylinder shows 6
